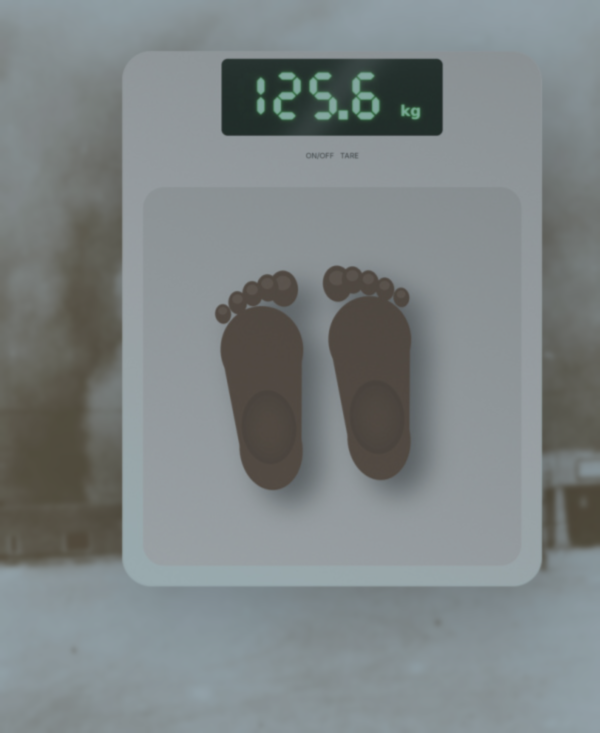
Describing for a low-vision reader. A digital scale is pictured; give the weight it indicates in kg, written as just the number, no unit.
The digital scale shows 125.6
